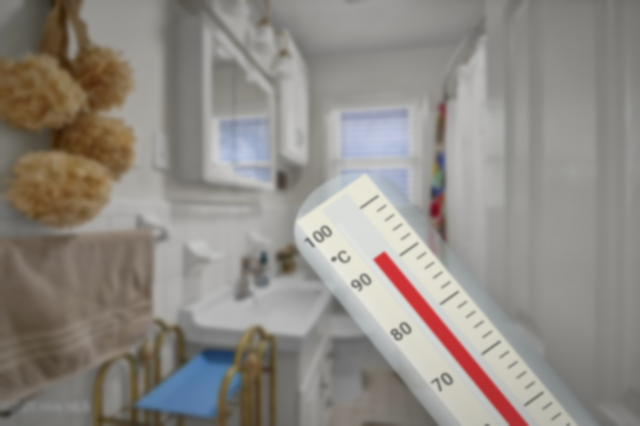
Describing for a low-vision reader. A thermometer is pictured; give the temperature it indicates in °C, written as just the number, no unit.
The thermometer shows 92
